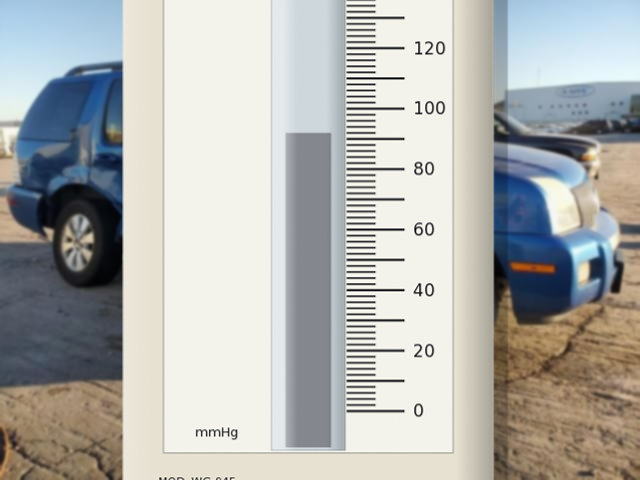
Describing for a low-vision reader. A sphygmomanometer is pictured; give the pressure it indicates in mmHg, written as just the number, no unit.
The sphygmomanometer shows 92
